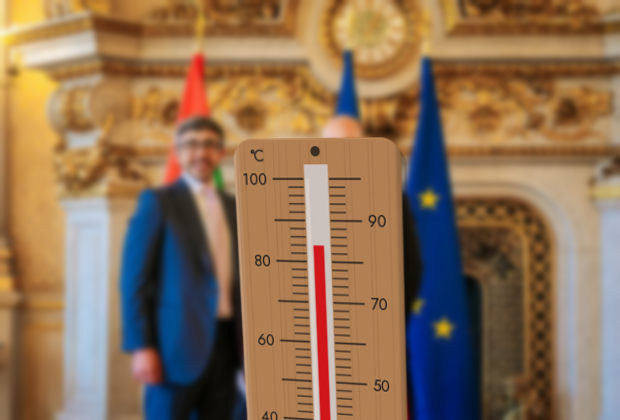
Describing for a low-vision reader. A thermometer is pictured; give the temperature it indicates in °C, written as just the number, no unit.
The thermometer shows 84
